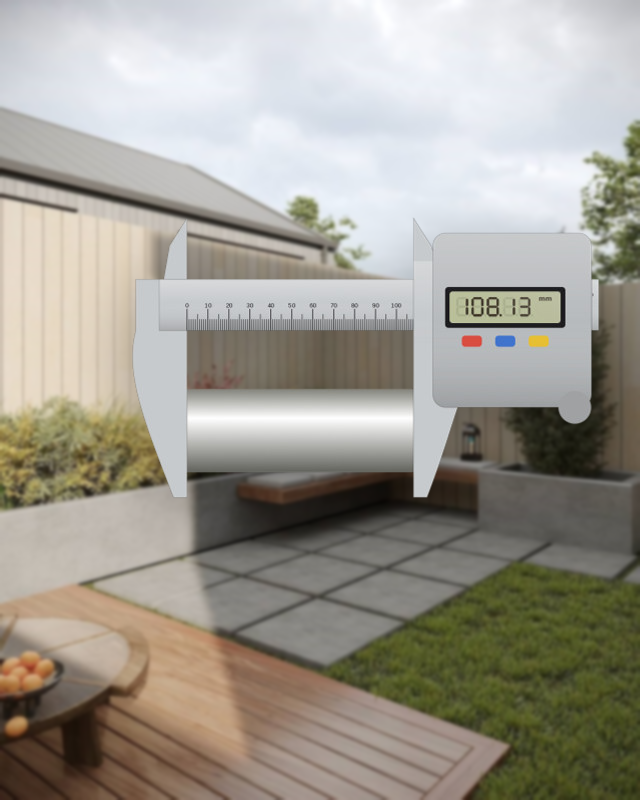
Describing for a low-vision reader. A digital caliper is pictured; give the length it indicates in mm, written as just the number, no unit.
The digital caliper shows 108.13
